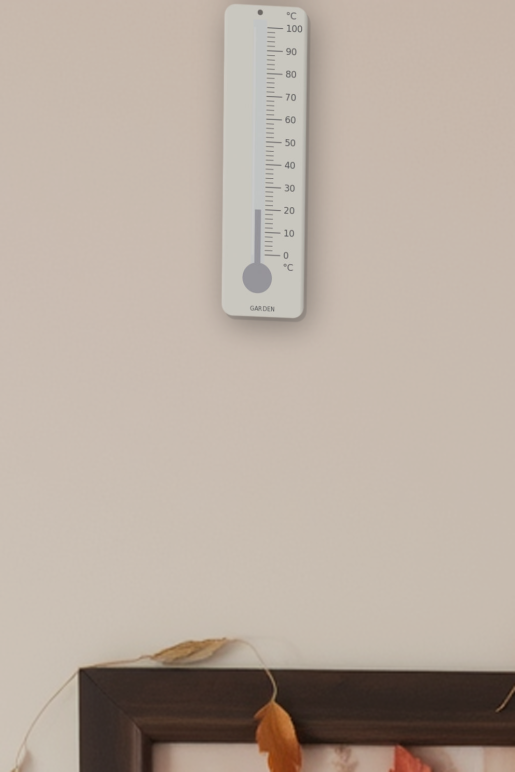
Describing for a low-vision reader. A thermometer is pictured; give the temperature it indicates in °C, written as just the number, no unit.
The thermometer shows 20
